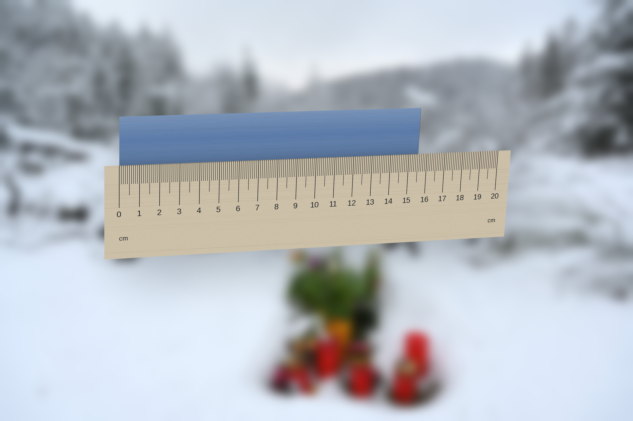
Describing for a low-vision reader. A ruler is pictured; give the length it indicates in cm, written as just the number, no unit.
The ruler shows 15.5
